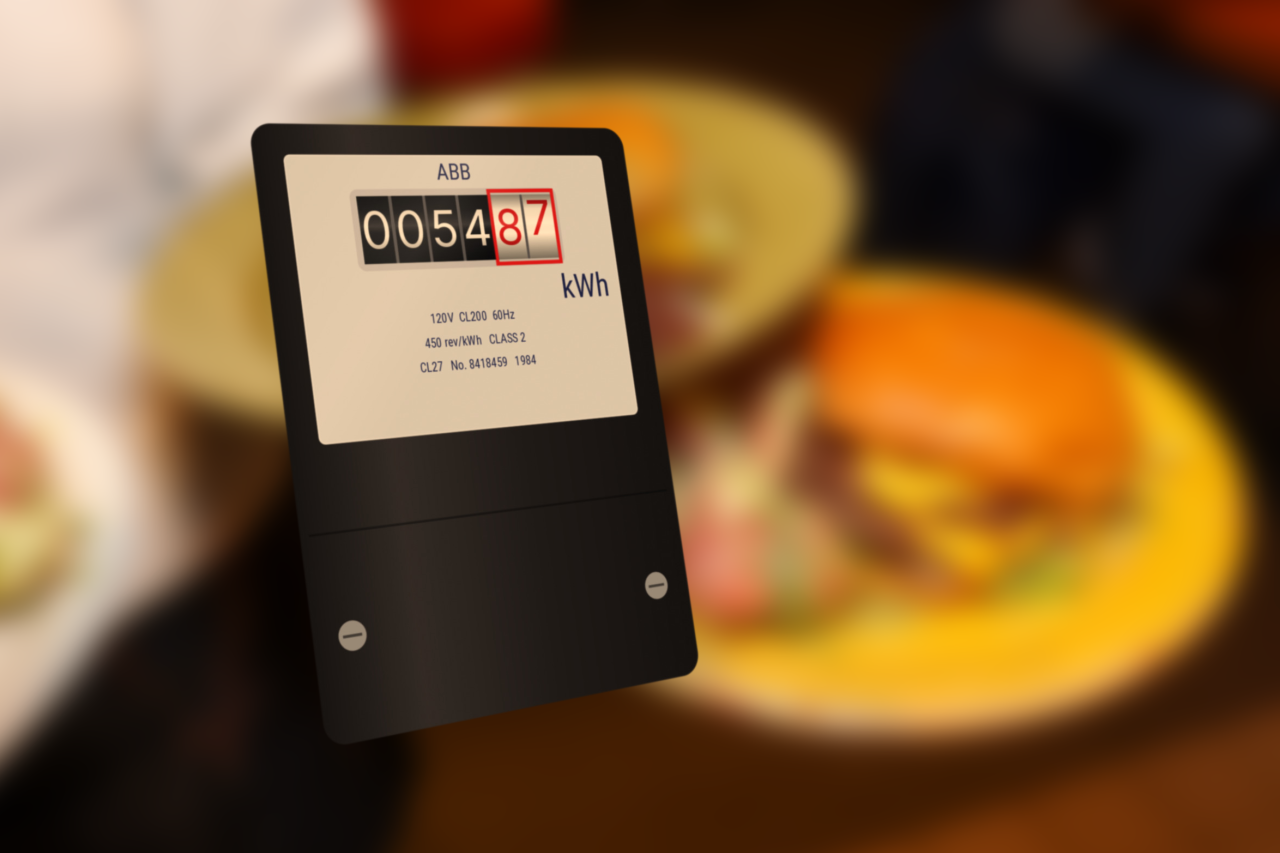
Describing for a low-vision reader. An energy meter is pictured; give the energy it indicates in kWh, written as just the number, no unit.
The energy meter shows 54.87
